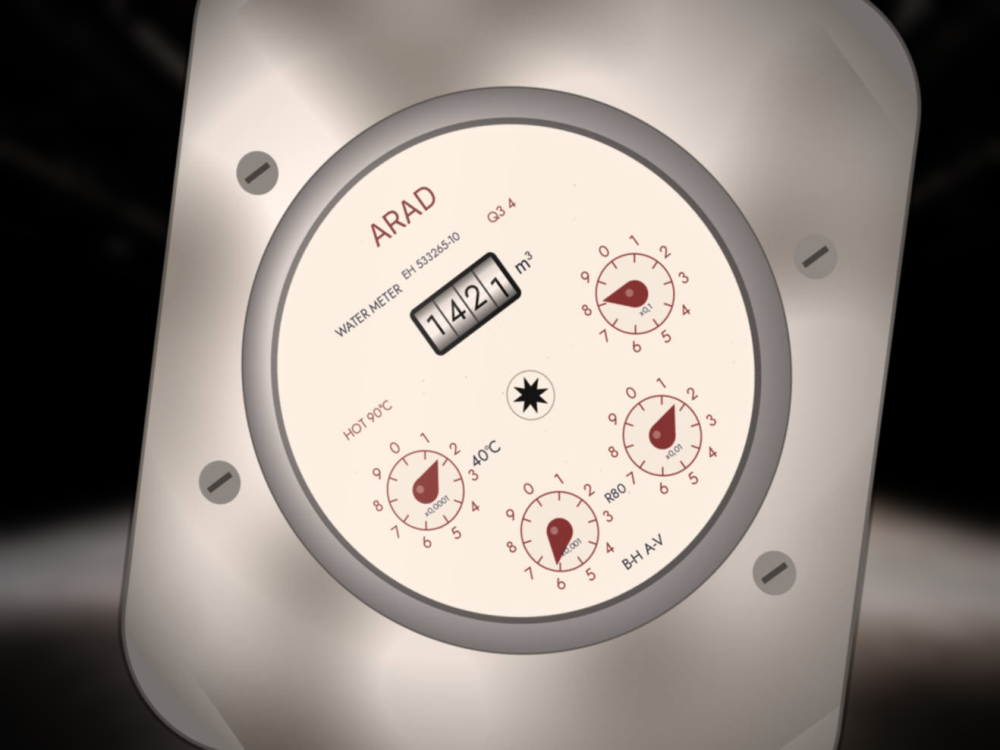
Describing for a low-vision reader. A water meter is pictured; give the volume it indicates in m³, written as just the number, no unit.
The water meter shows 1420.8161
